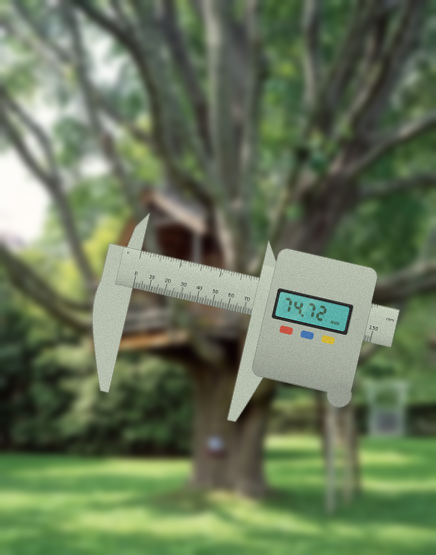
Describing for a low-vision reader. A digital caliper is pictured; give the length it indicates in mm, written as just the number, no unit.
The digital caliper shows 74.72
